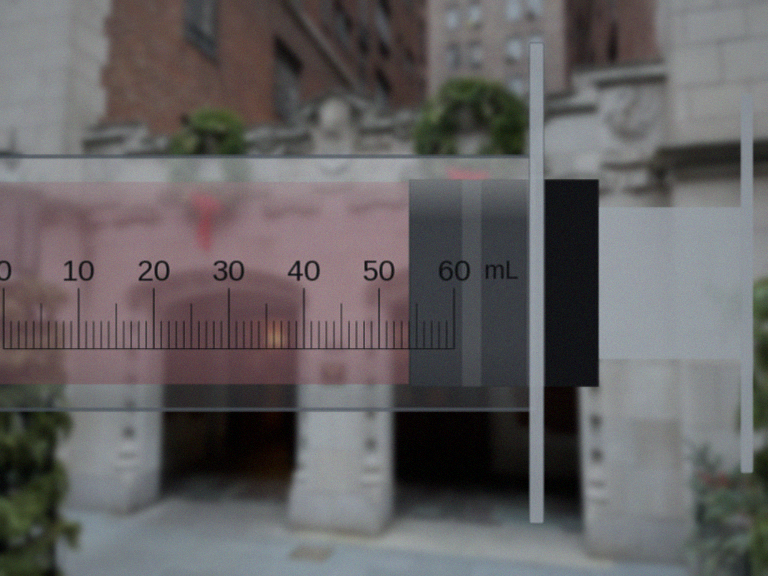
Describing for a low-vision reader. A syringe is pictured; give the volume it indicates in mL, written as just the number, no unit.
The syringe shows 54
